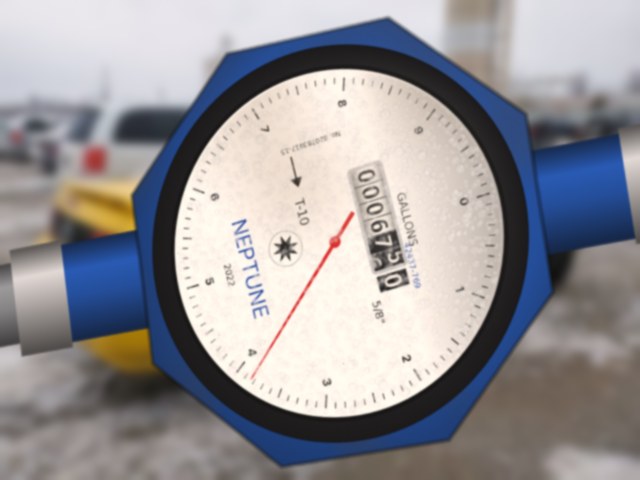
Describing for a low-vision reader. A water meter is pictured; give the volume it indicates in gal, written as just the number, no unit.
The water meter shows 6753.8
